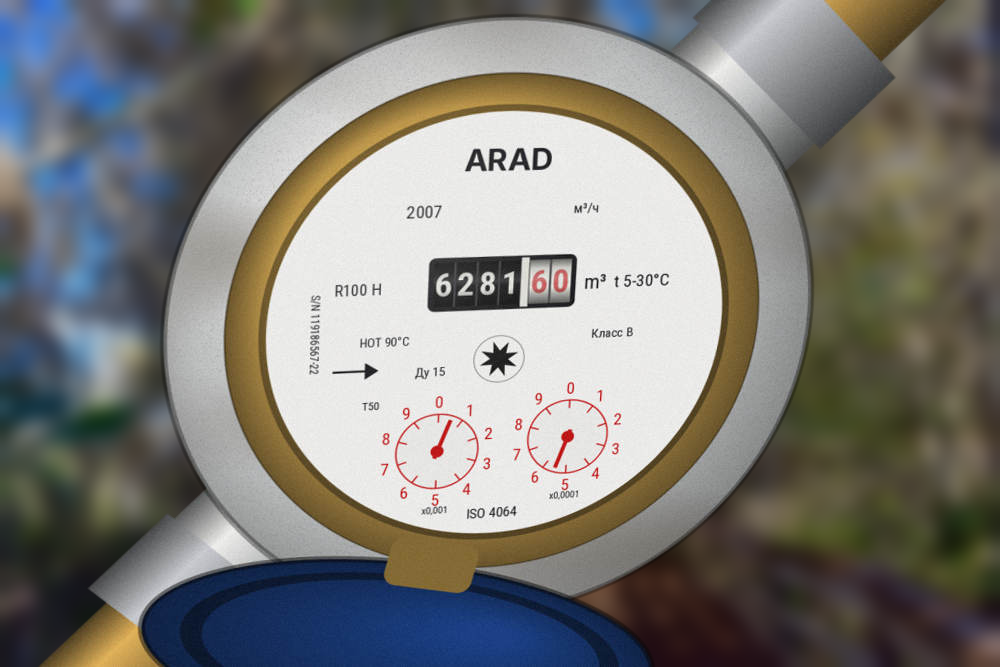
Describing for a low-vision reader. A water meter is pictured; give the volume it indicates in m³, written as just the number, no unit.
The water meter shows 6281.6005
